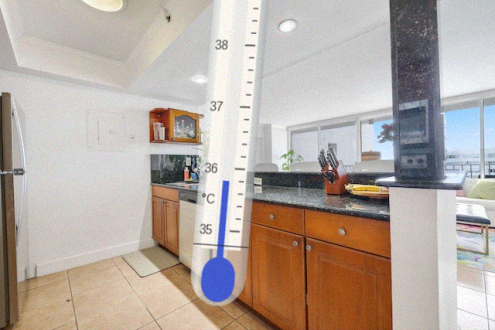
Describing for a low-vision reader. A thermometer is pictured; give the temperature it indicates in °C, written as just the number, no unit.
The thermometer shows 35.8
